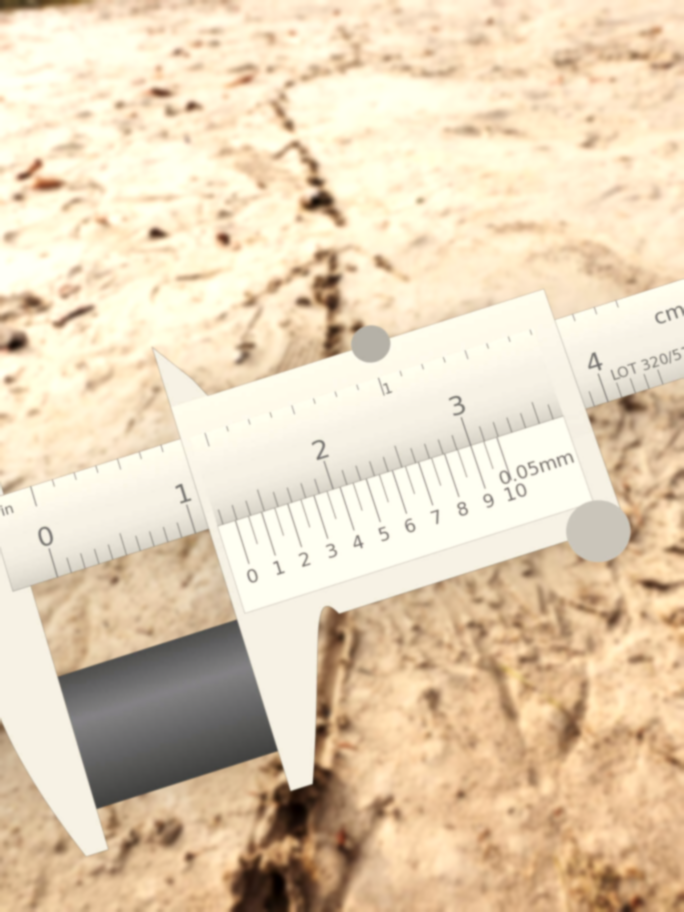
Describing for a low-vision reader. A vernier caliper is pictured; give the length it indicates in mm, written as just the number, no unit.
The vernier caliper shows 12.9
